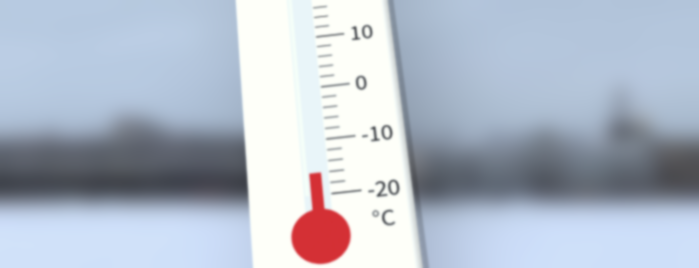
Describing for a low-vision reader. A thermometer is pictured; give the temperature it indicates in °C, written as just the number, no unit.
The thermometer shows -16
